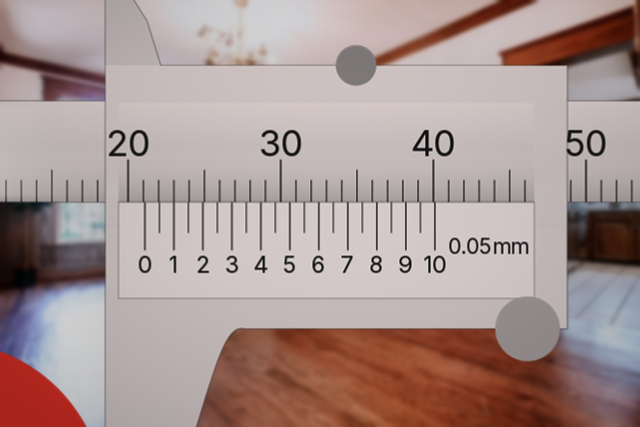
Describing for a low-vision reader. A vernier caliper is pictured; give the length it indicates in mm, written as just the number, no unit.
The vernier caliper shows 21.1
